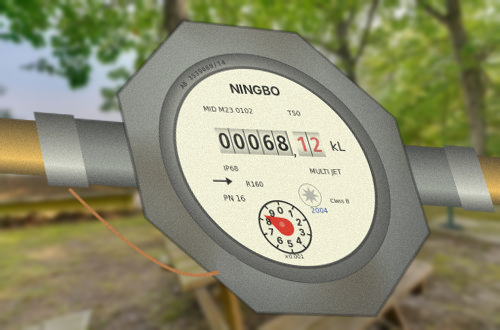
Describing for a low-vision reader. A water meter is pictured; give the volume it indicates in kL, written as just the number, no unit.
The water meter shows 68.128
